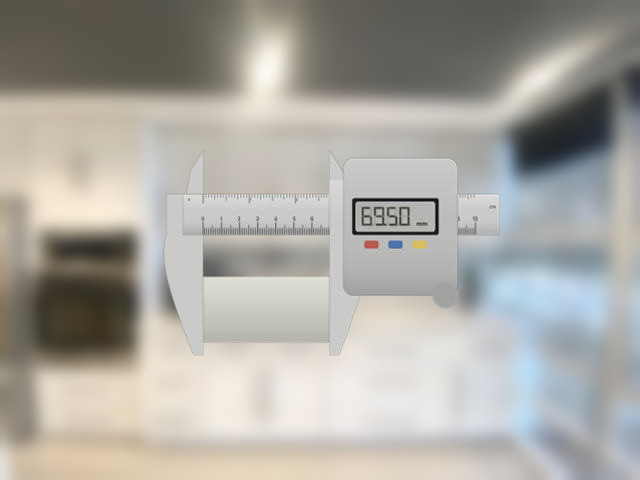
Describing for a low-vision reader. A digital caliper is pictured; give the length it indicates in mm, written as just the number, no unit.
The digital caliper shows 69.50
